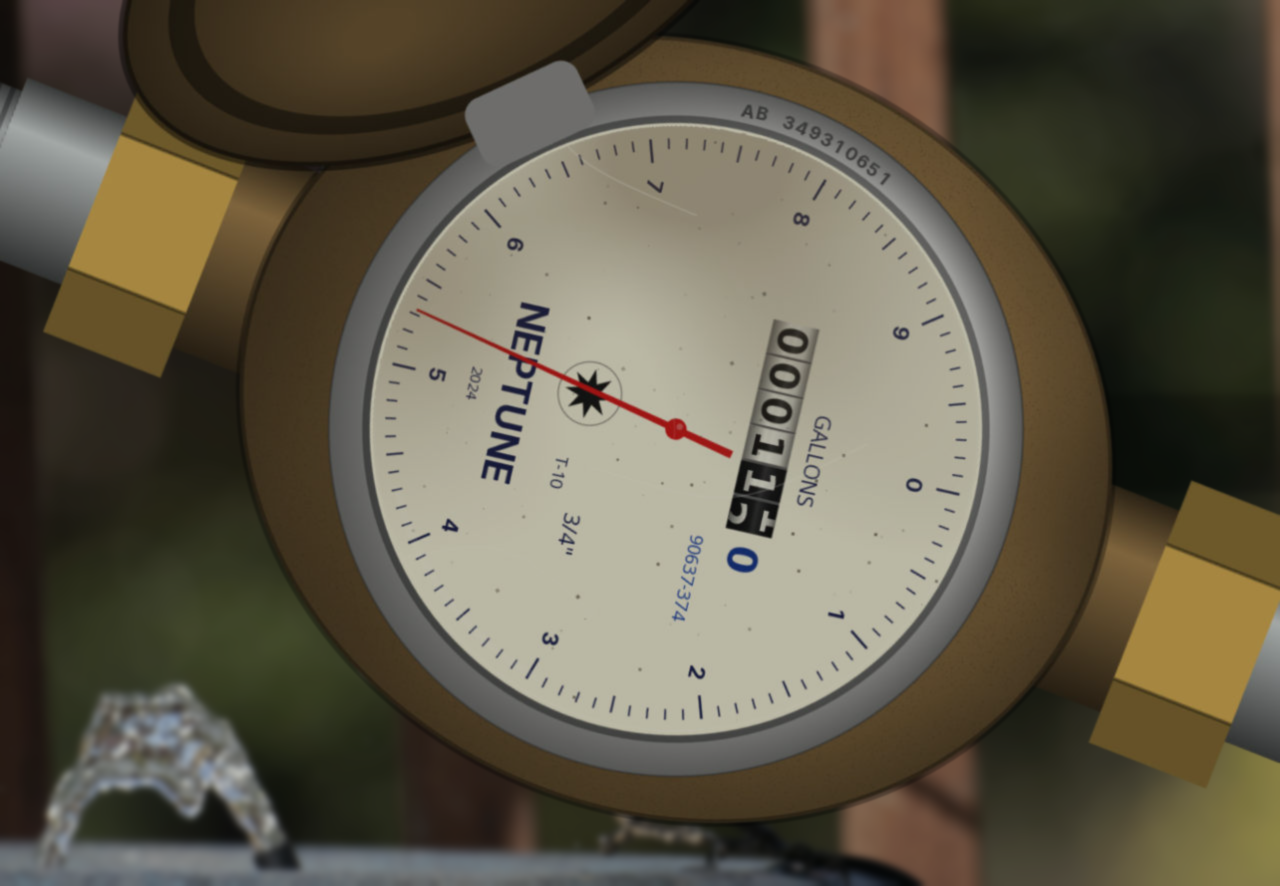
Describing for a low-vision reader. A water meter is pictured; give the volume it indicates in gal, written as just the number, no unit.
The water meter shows 1115.3
